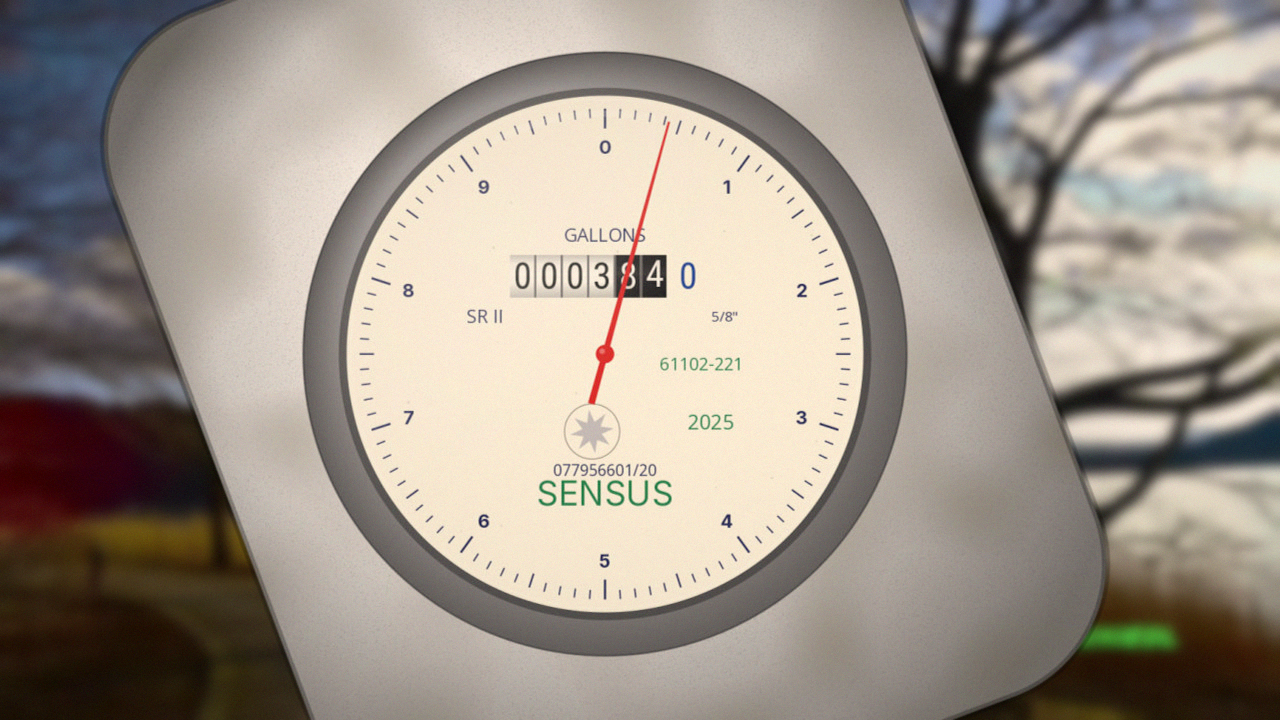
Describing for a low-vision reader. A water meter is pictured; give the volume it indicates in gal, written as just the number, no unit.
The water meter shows 3840.4
